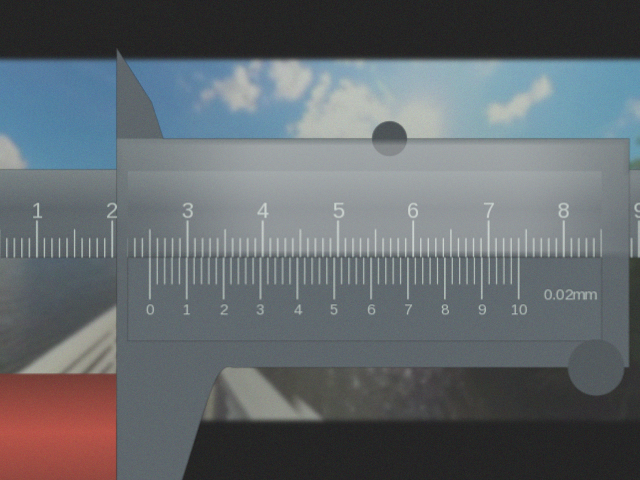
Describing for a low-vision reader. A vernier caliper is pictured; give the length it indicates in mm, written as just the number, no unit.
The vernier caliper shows 25.0
